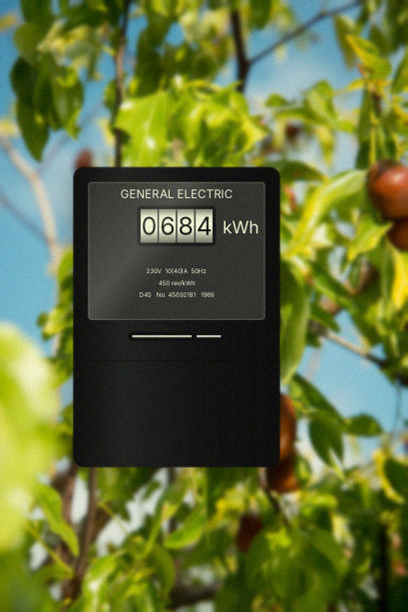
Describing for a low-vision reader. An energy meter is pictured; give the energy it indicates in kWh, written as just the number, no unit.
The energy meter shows 684
